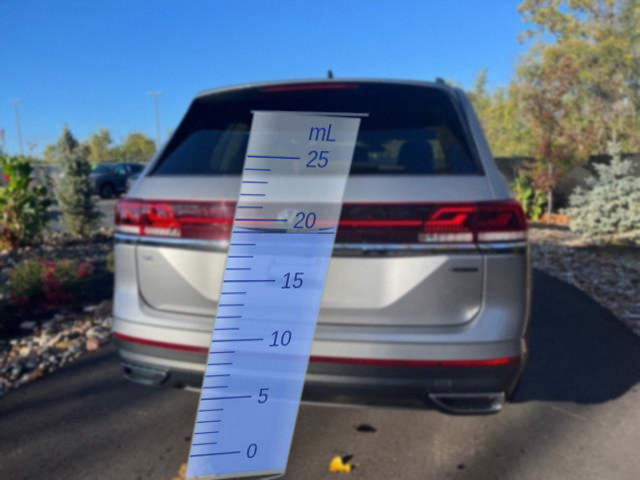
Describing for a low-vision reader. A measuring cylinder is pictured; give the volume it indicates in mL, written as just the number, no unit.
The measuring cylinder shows 19
